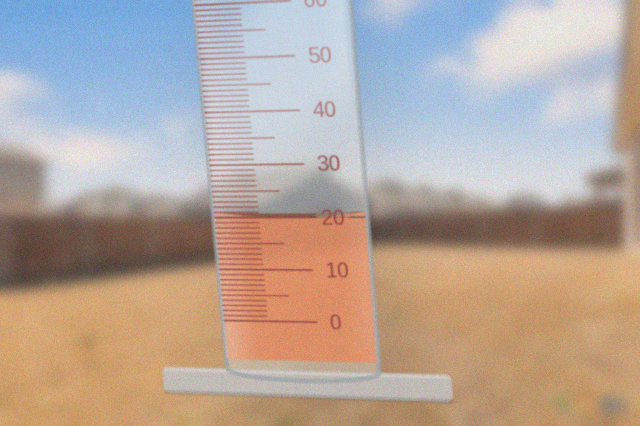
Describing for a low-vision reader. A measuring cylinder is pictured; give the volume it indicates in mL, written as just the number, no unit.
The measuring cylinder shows 20
